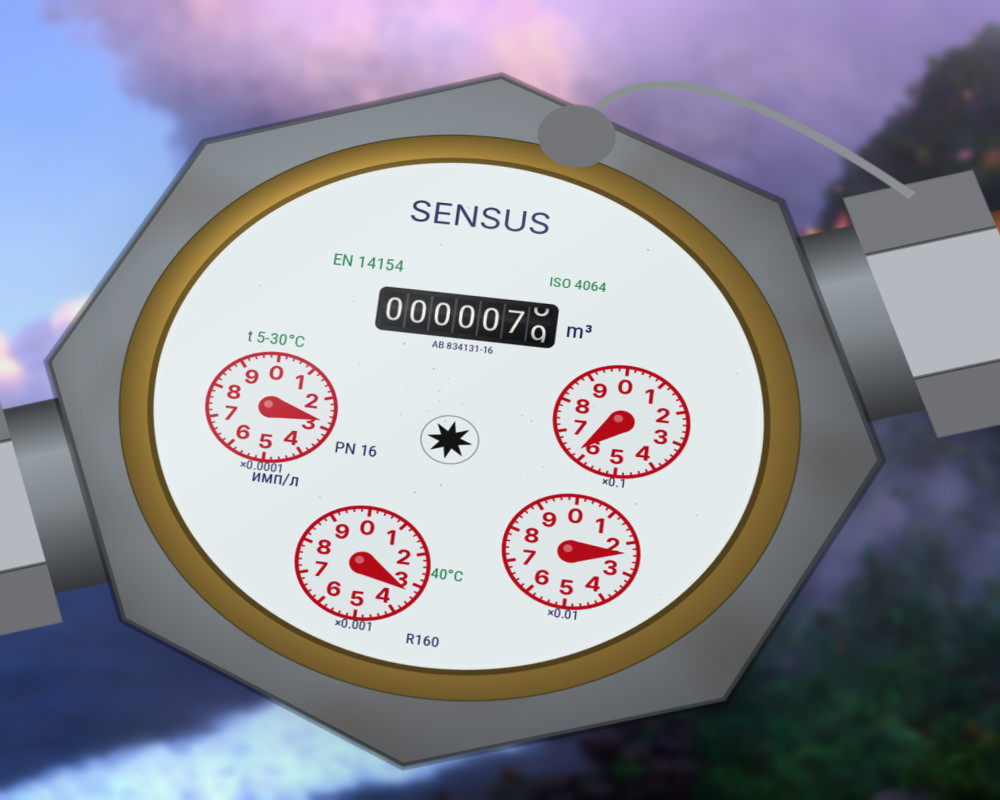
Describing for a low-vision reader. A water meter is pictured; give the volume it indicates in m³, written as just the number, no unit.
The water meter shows 78.6232
